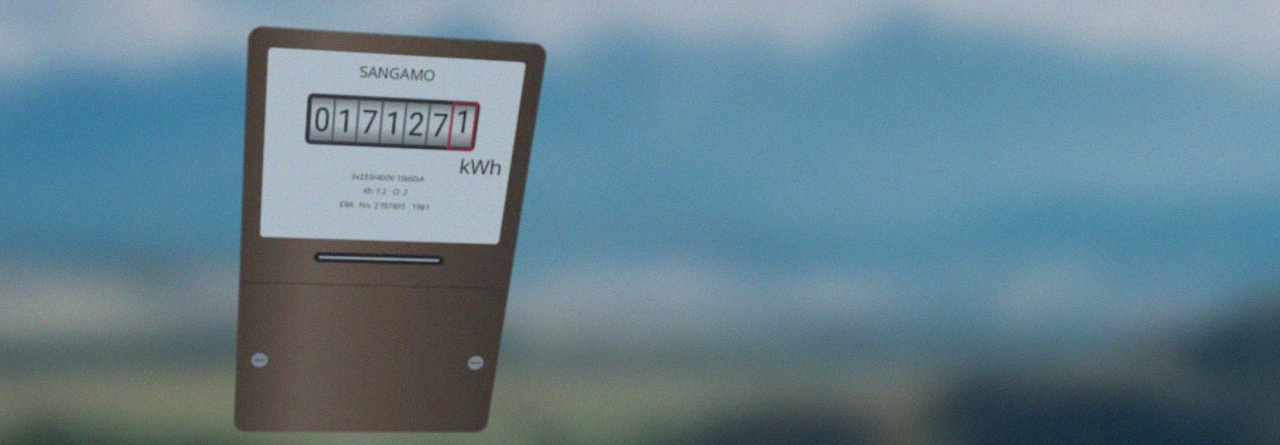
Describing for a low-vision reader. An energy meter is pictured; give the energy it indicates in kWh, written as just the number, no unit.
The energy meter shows 17127.1
